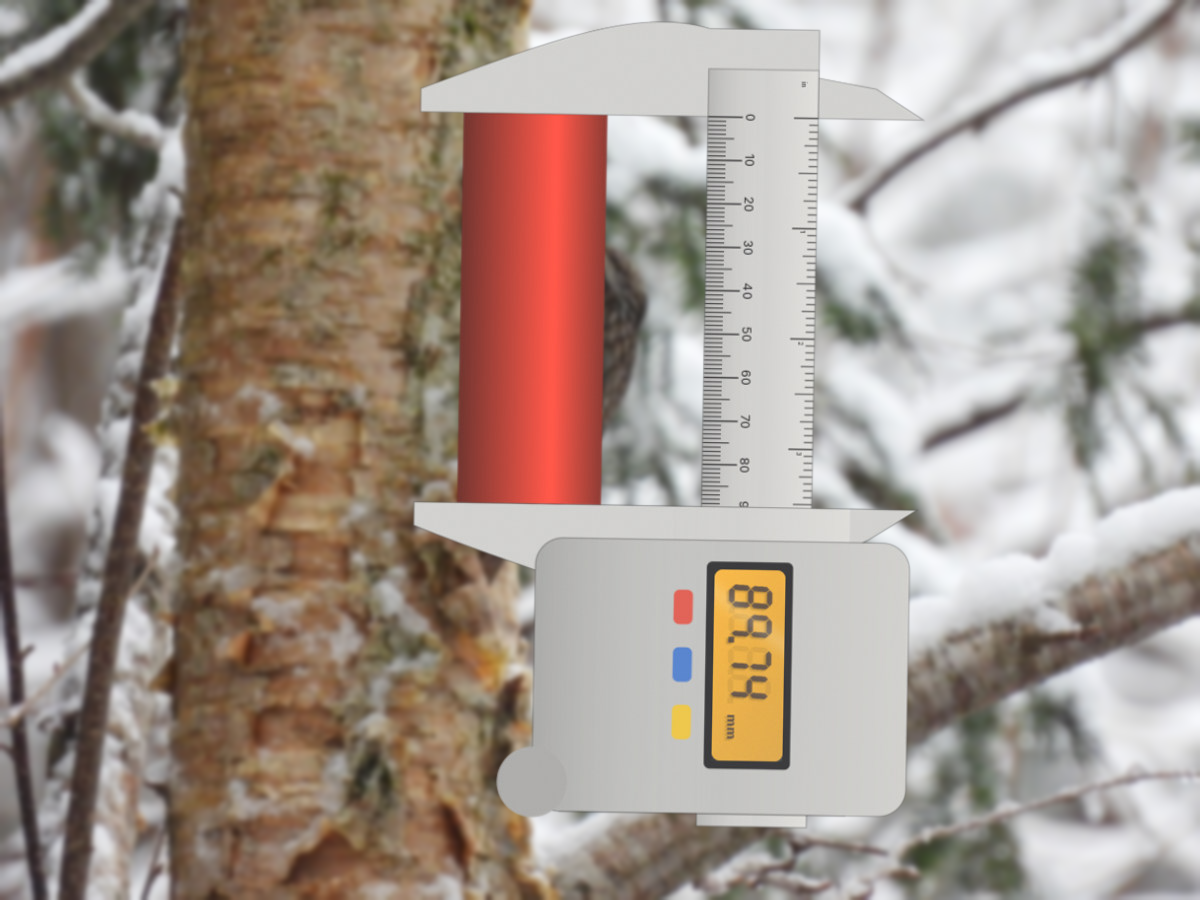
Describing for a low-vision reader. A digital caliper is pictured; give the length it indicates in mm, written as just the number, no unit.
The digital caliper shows 89.74
